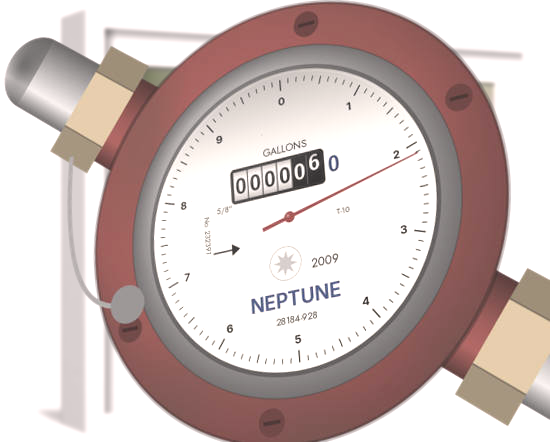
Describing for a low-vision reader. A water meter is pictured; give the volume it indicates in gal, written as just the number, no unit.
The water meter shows 62.1
